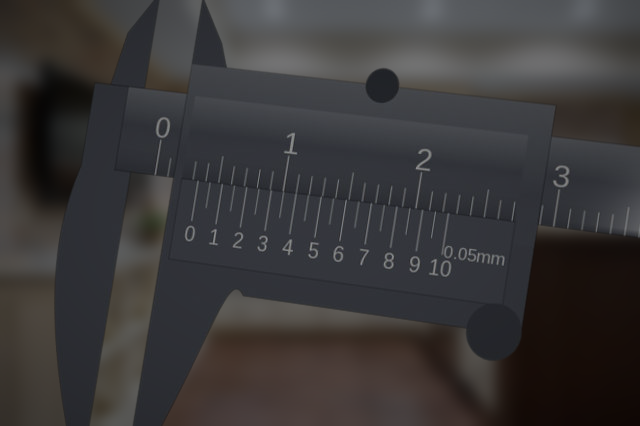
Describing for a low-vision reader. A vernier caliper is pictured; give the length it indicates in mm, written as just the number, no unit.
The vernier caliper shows 3.4
